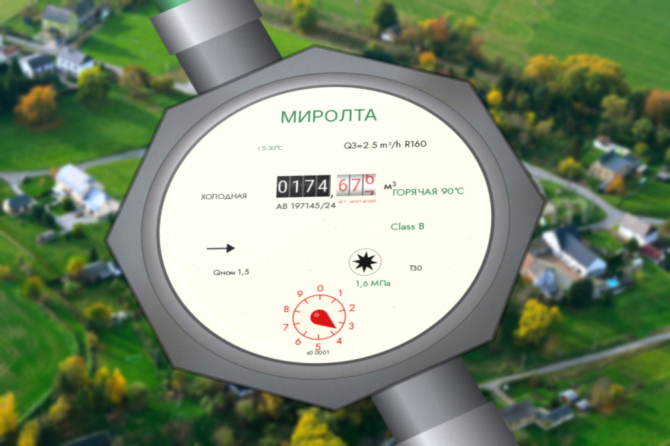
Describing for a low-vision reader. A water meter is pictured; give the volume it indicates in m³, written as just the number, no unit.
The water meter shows 174.6763
